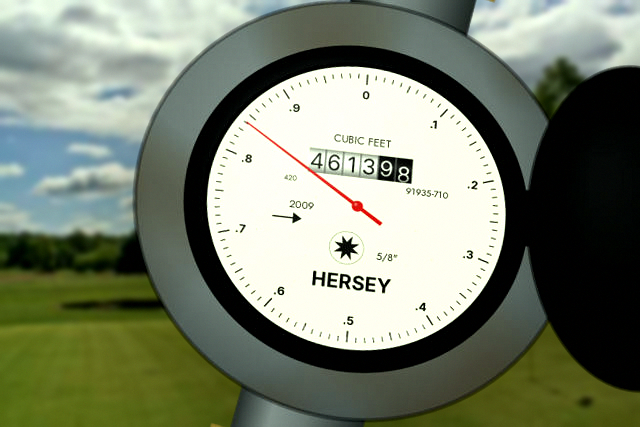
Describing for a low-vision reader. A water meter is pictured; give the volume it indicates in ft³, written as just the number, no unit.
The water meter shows 461397.84
